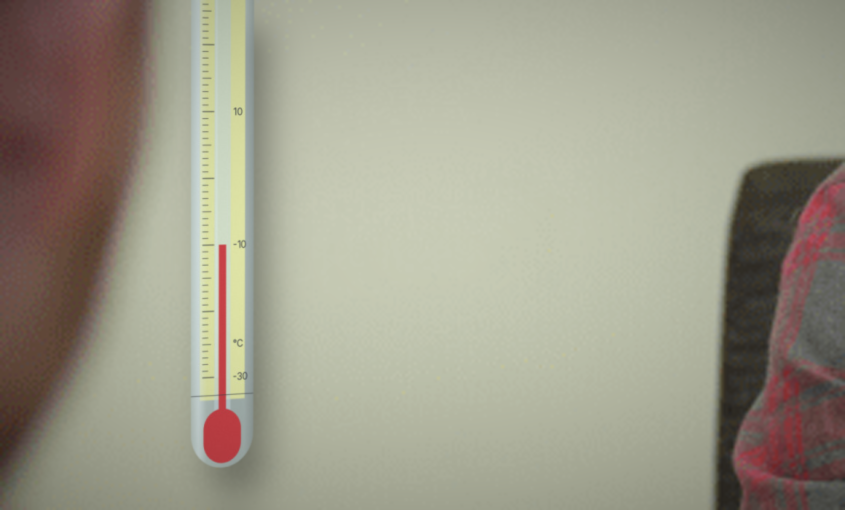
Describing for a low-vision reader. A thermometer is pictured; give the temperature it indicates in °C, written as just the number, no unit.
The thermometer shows -10
